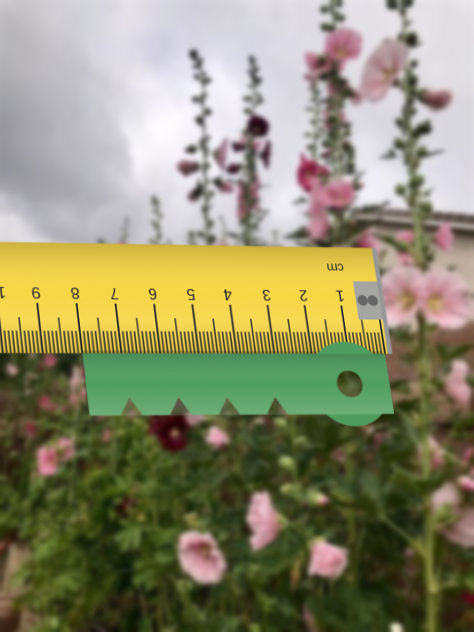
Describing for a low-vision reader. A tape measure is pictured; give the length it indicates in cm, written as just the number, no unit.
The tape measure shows 8
